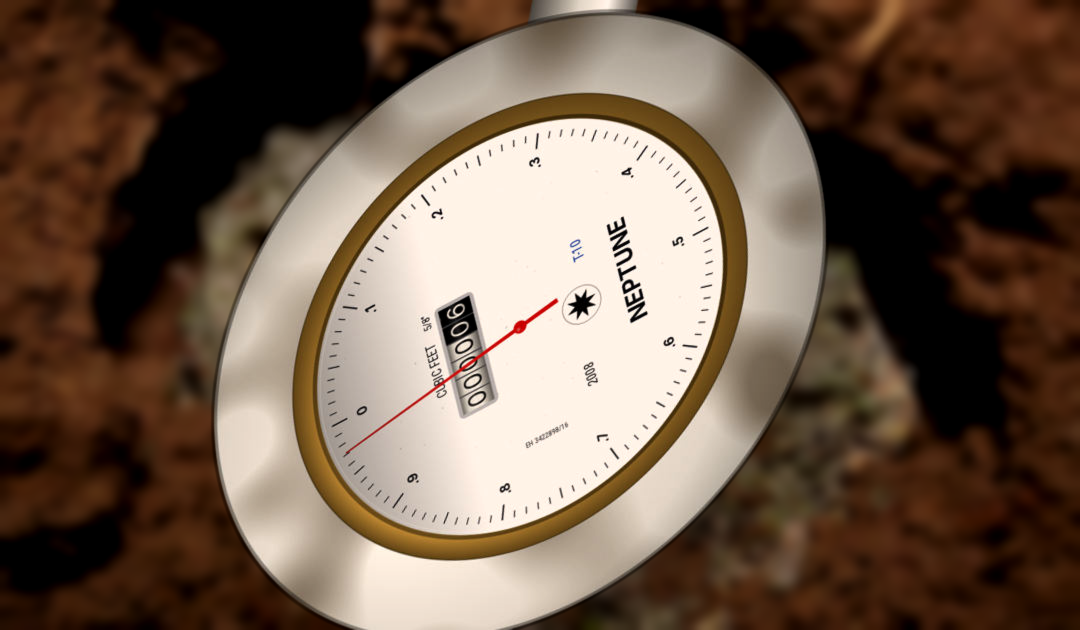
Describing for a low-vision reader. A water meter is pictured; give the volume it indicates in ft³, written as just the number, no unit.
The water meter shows 5.97
